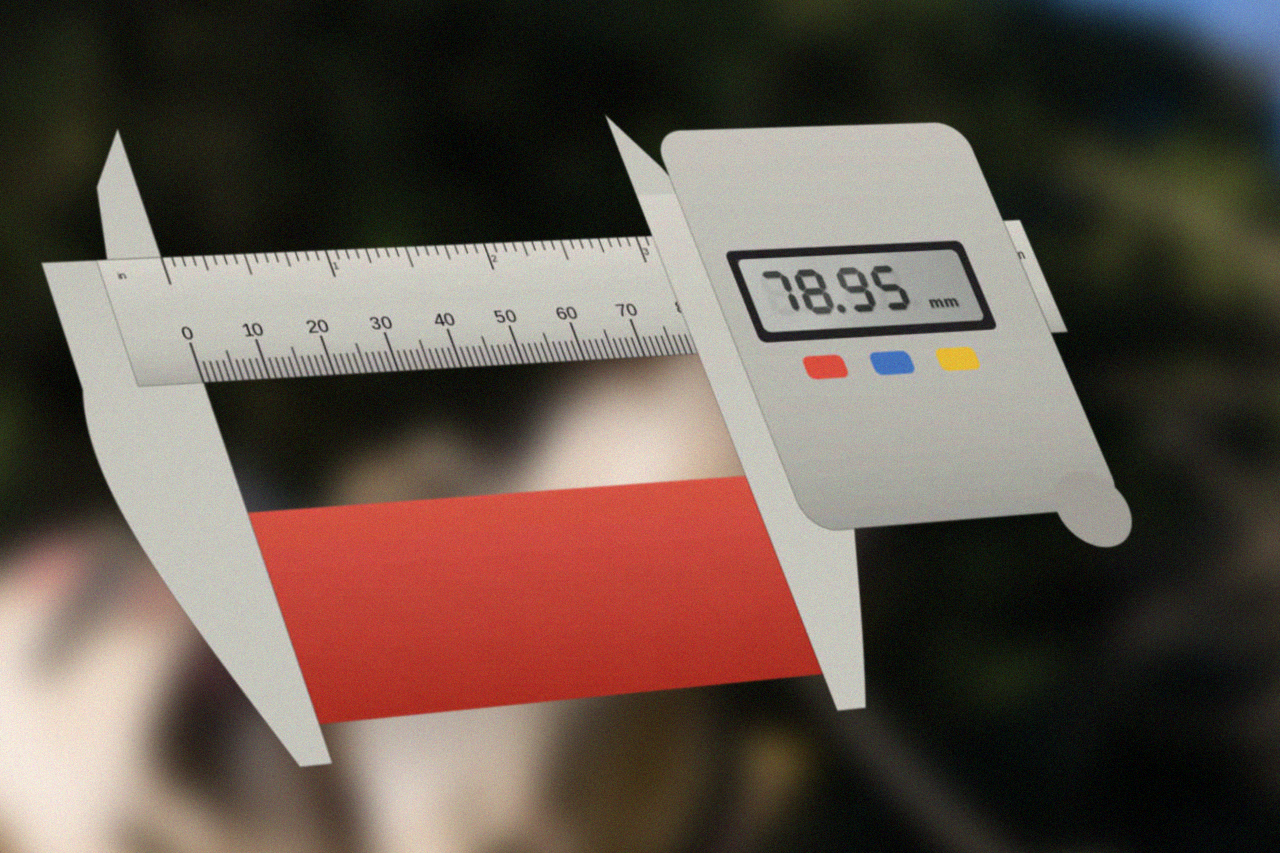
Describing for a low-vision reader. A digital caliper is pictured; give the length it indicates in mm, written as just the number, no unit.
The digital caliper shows 78.95
